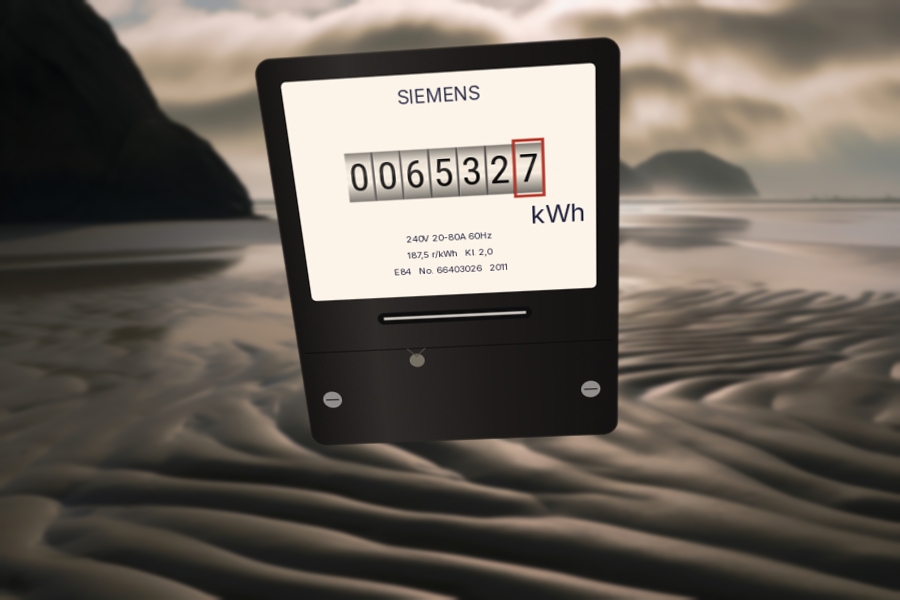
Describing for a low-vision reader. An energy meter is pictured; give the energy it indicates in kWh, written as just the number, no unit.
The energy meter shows 6532.7
